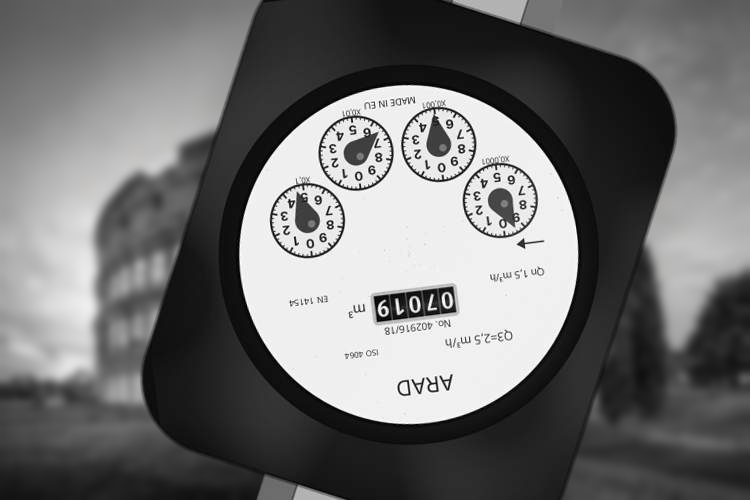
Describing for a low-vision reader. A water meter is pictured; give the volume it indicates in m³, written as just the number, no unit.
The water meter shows 7019.4649
